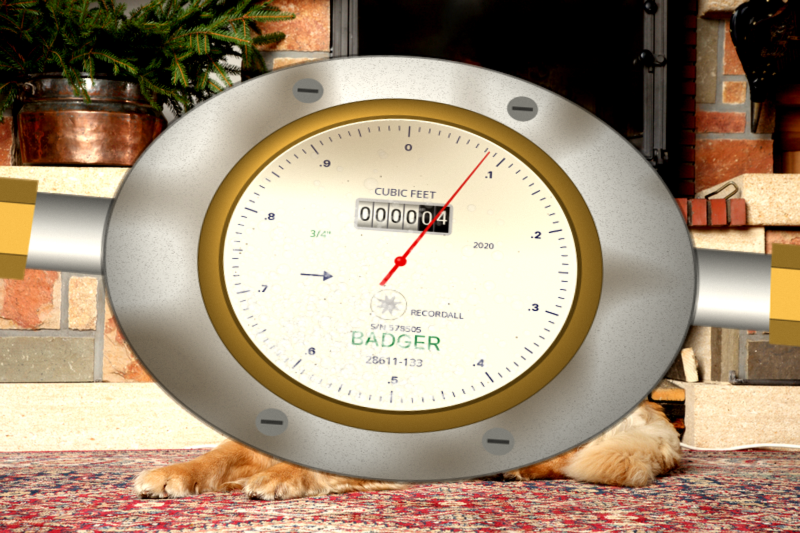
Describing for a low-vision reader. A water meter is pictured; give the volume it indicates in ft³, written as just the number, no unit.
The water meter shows 4.08
